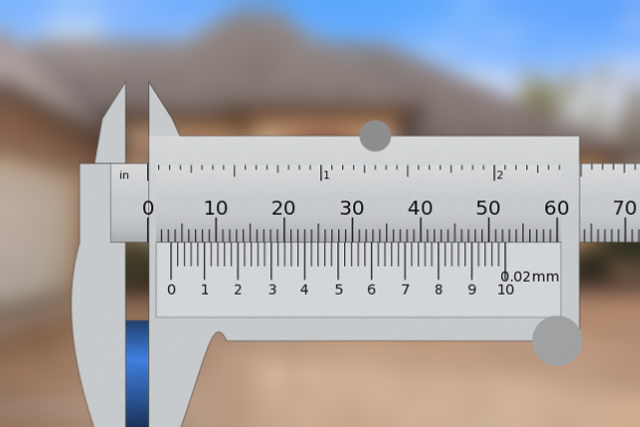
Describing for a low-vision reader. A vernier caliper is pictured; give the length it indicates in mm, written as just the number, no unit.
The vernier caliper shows 3.4
